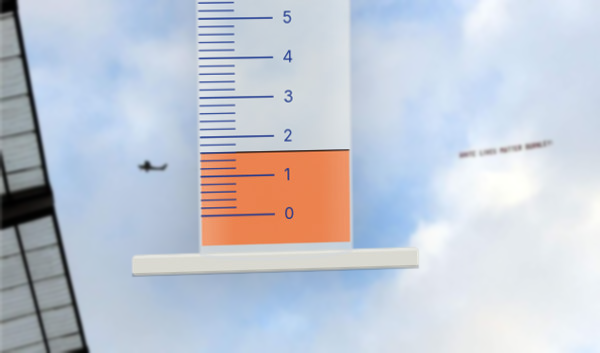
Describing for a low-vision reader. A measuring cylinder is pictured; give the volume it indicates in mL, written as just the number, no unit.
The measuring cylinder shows 1.6
